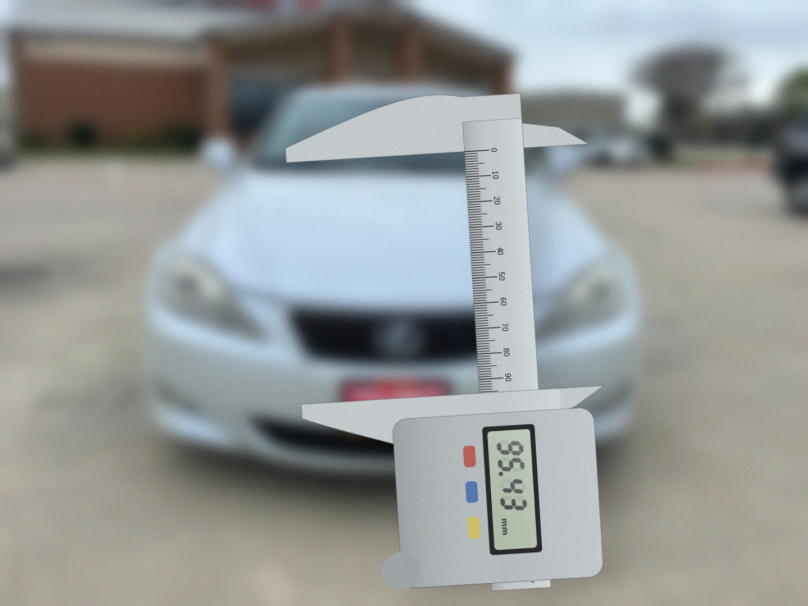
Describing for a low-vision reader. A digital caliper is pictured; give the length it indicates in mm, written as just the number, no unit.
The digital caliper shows 95.43
